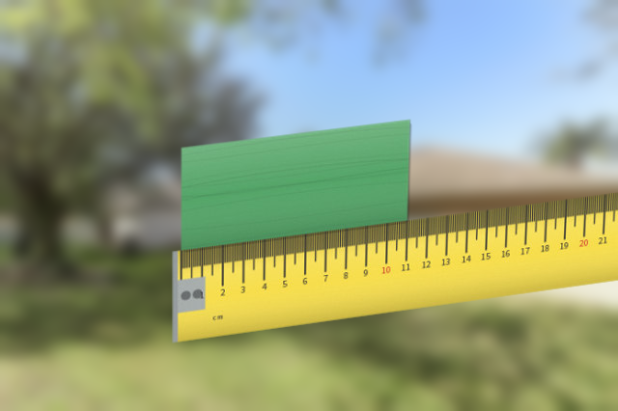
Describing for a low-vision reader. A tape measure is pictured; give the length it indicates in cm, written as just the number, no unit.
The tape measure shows 11
